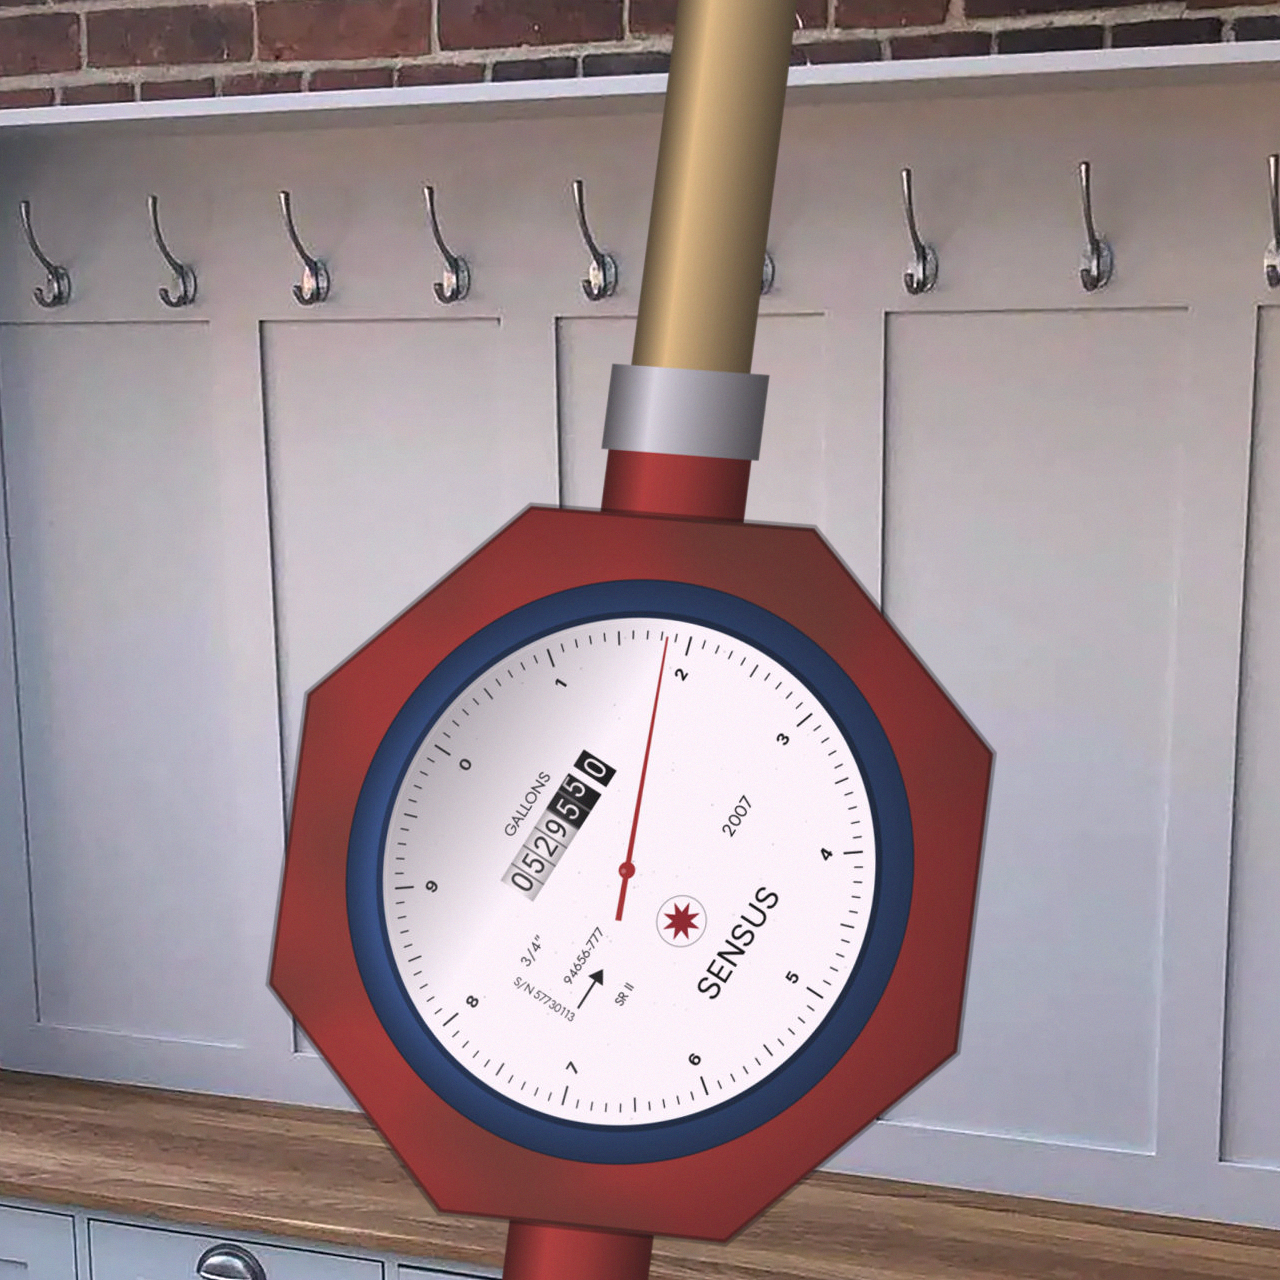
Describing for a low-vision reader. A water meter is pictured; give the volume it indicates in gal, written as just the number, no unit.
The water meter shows 529551.8
